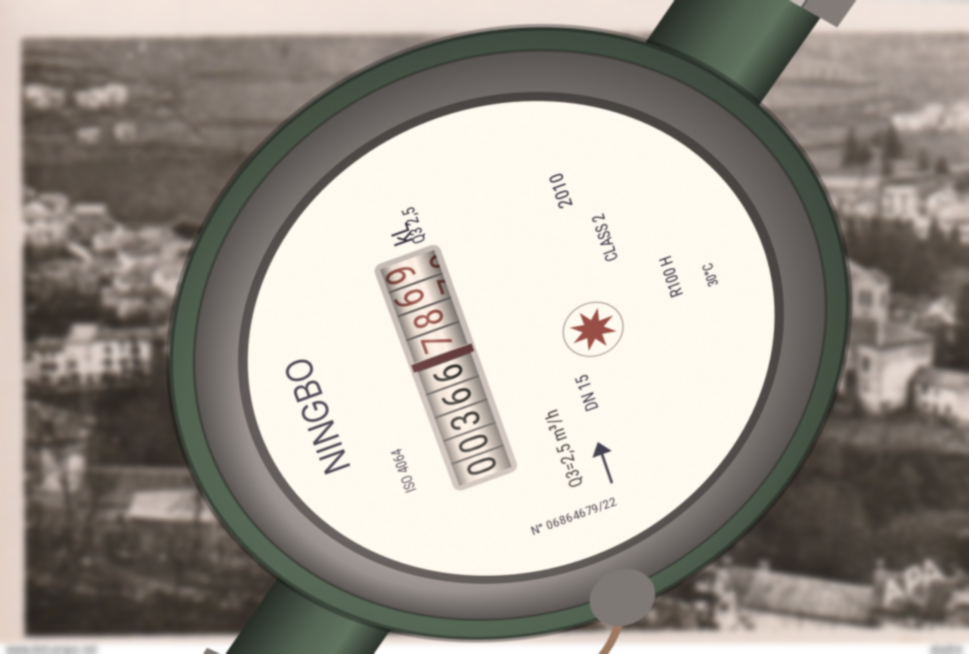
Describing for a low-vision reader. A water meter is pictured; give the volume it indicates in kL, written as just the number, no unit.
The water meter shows 366.7869
